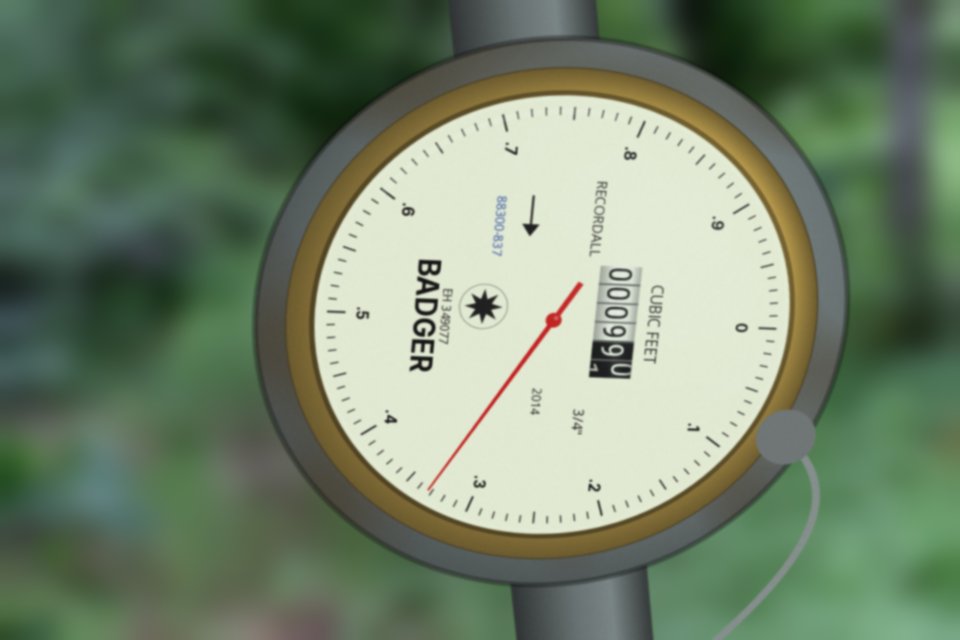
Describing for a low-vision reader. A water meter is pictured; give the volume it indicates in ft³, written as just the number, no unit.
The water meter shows 990.33
